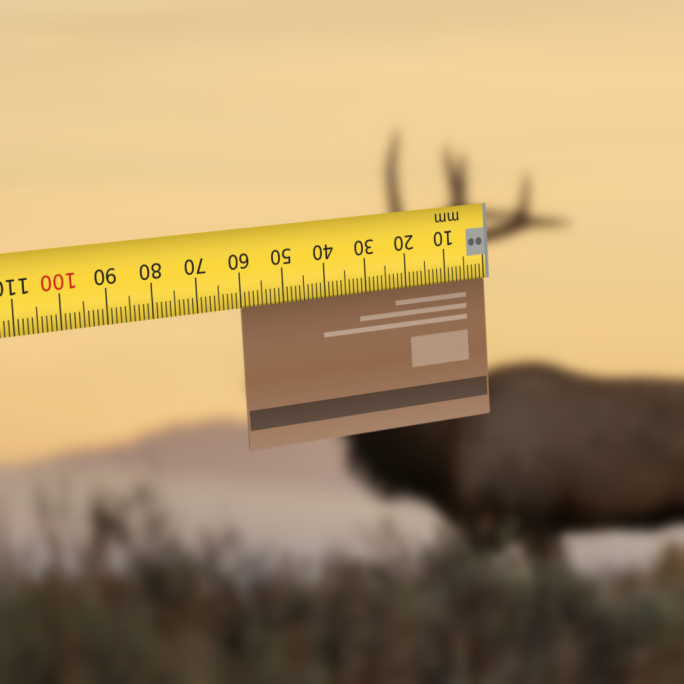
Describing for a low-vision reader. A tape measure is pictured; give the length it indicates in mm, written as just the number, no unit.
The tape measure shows 60
